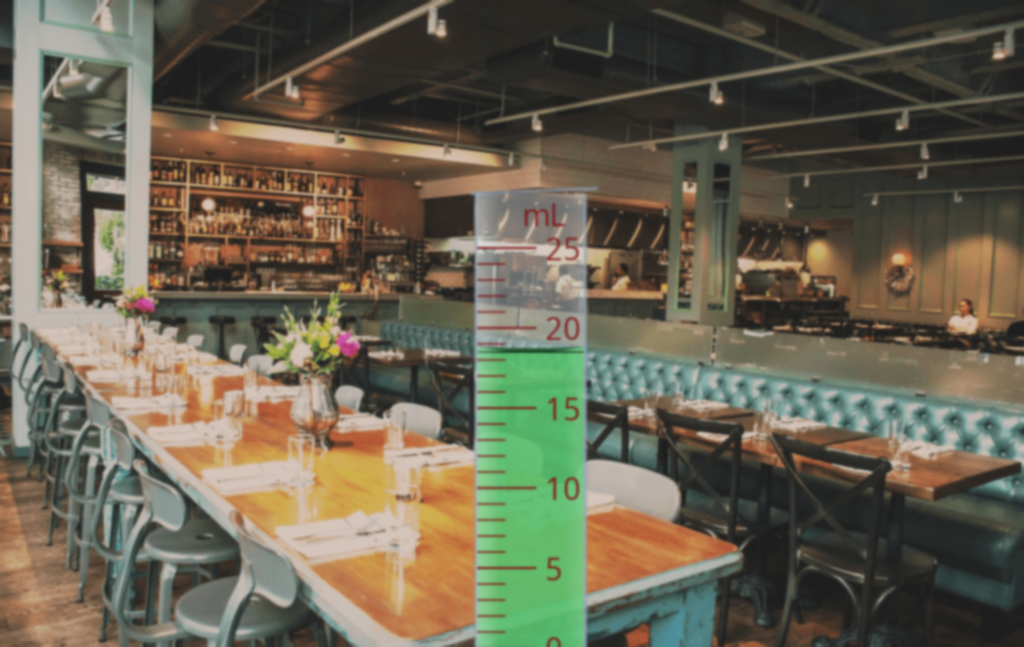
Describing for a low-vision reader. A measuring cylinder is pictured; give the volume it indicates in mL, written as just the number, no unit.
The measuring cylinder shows 18.5
